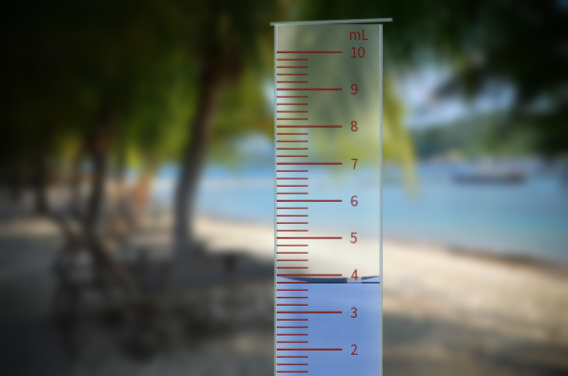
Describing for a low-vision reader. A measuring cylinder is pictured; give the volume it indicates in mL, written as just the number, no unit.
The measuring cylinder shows 3.8
